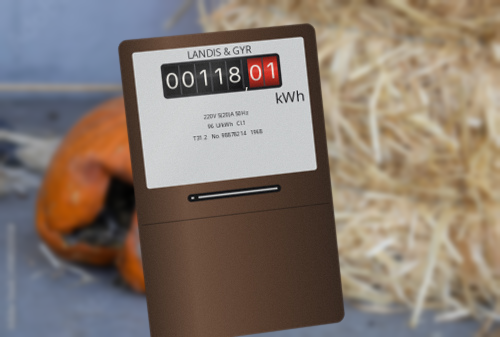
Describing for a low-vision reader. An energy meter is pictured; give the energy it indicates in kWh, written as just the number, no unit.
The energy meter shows 118.01
